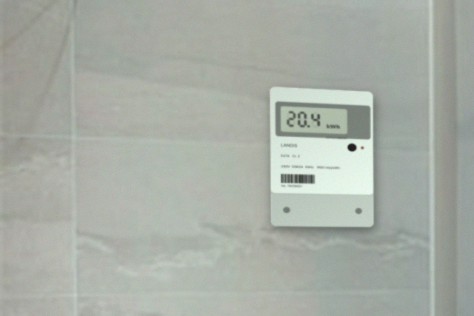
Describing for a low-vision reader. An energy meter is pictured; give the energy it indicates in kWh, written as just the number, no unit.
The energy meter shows 20.4
